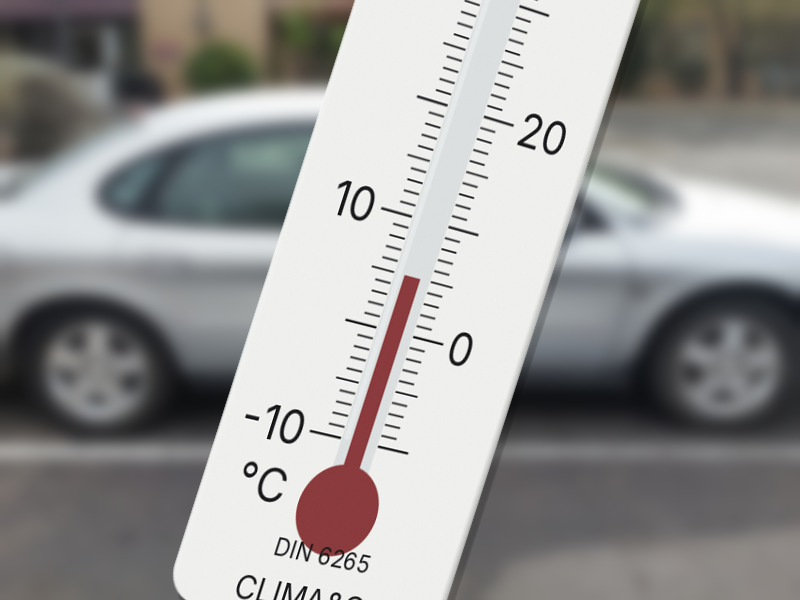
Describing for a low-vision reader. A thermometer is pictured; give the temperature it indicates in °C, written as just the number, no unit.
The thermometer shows 5
